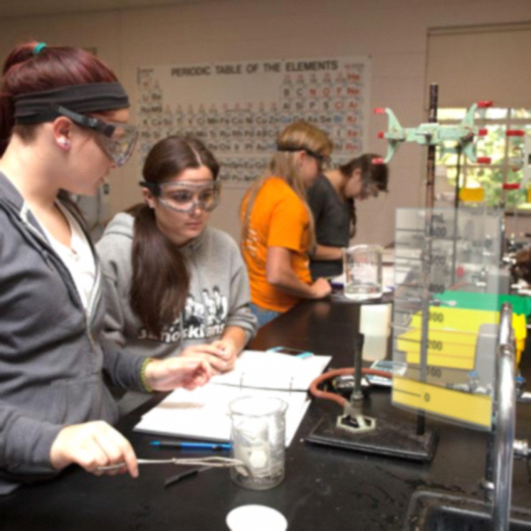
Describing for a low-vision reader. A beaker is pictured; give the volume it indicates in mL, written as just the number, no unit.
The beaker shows 50
